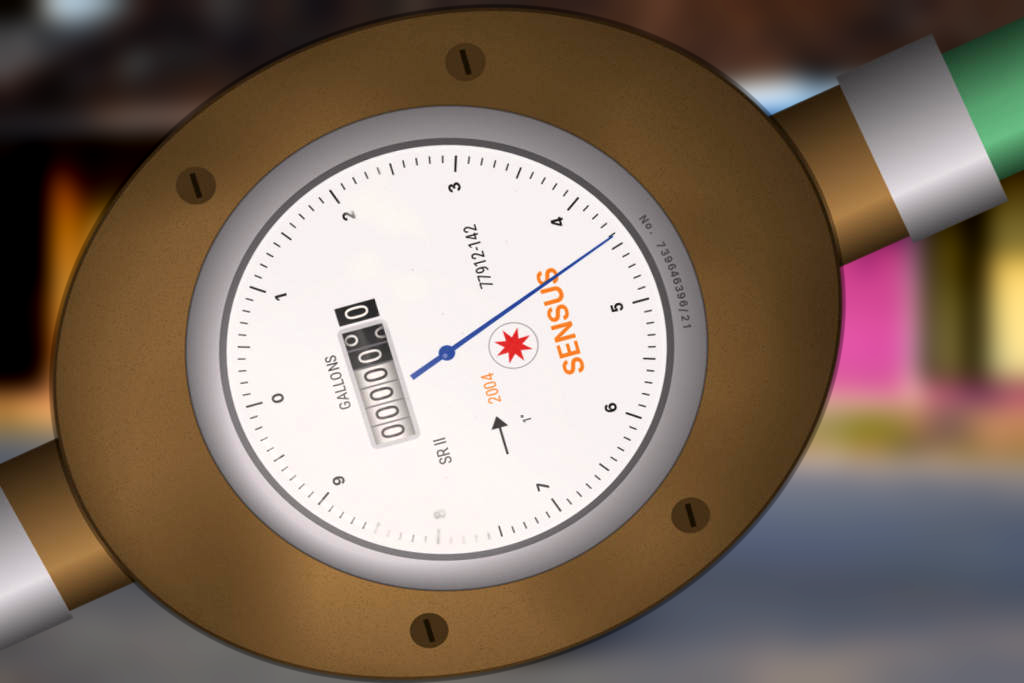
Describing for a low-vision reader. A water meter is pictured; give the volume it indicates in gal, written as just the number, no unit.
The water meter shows 84.4
